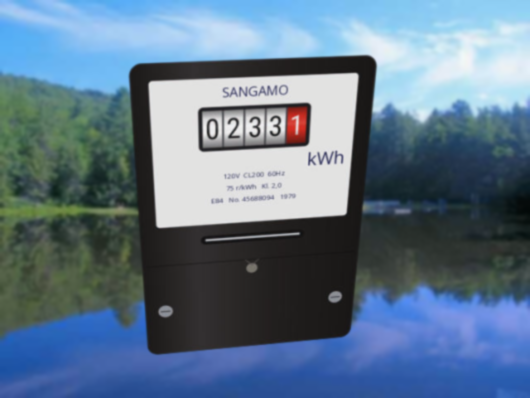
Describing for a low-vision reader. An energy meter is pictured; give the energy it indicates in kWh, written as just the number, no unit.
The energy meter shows 233.1
